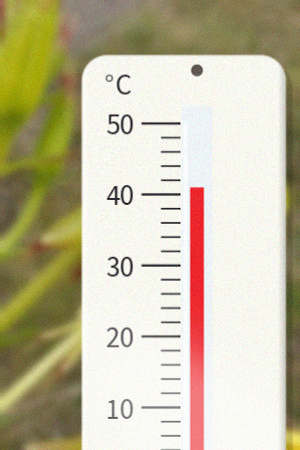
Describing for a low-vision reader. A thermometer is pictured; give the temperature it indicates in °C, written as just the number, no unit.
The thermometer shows 41
